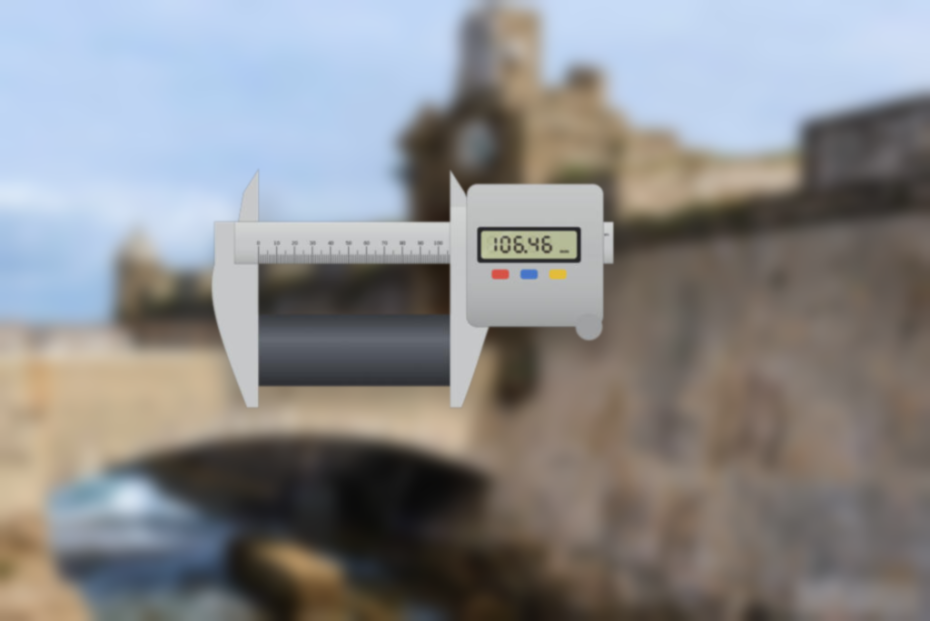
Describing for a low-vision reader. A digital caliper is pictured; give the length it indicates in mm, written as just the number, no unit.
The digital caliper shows 106.46
